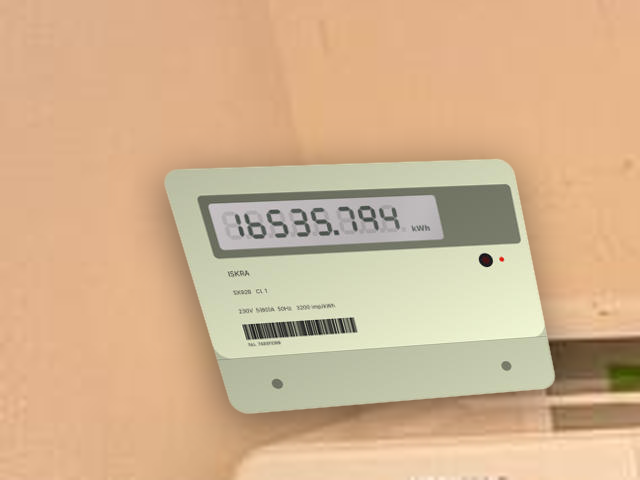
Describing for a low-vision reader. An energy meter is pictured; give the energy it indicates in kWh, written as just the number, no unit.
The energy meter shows 16535.794
